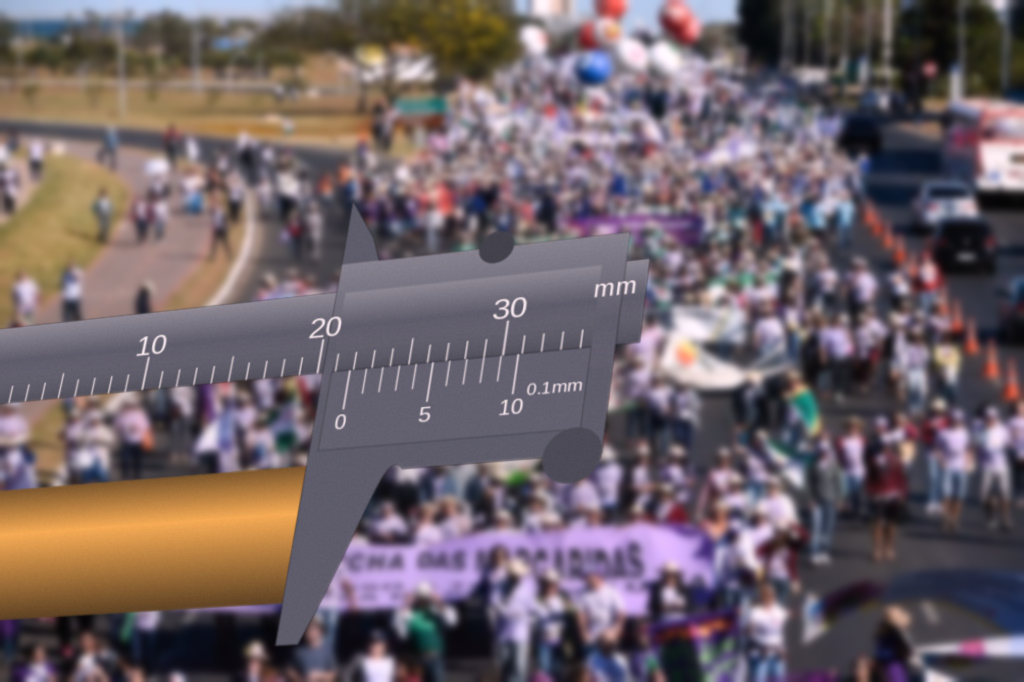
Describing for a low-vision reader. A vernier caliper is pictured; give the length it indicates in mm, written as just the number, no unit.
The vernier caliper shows 21.8
